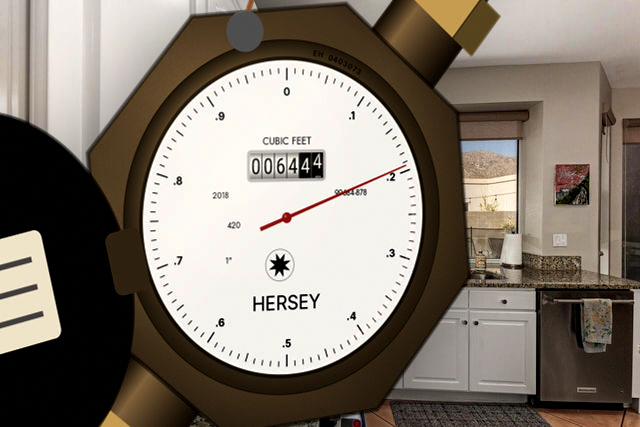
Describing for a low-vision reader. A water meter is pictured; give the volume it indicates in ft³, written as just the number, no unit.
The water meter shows 6444.19
